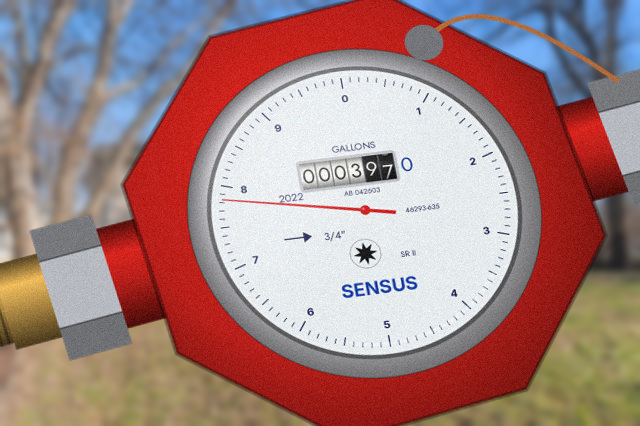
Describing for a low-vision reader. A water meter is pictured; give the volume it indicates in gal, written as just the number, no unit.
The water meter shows 3967.8
